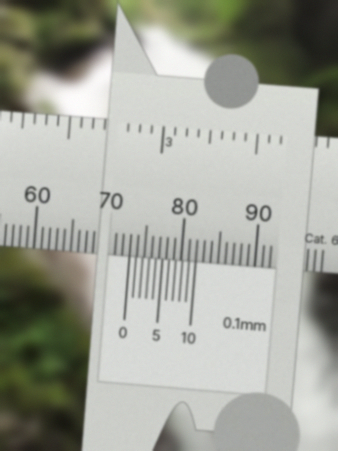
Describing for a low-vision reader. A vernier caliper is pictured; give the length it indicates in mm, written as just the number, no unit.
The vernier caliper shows 73.0
